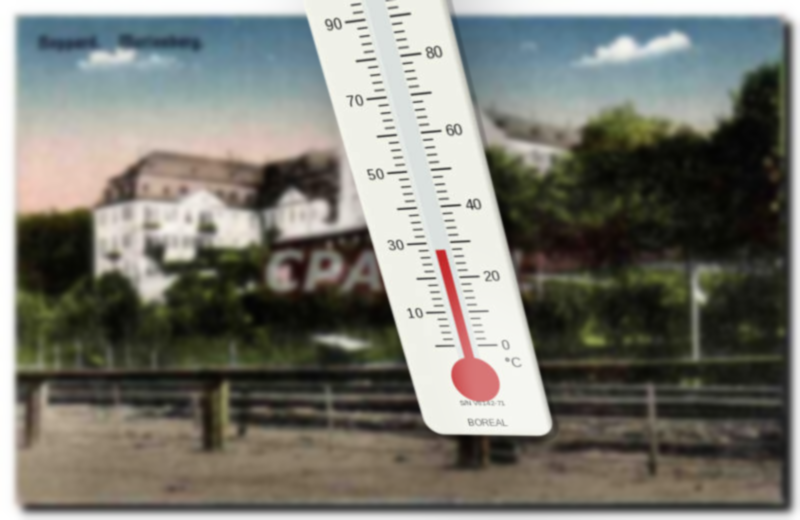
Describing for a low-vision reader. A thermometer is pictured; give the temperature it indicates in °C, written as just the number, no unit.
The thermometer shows 28
